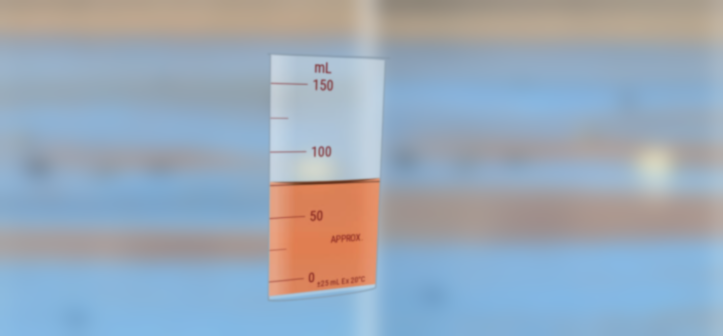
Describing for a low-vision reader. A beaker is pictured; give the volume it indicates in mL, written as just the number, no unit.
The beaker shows 75
